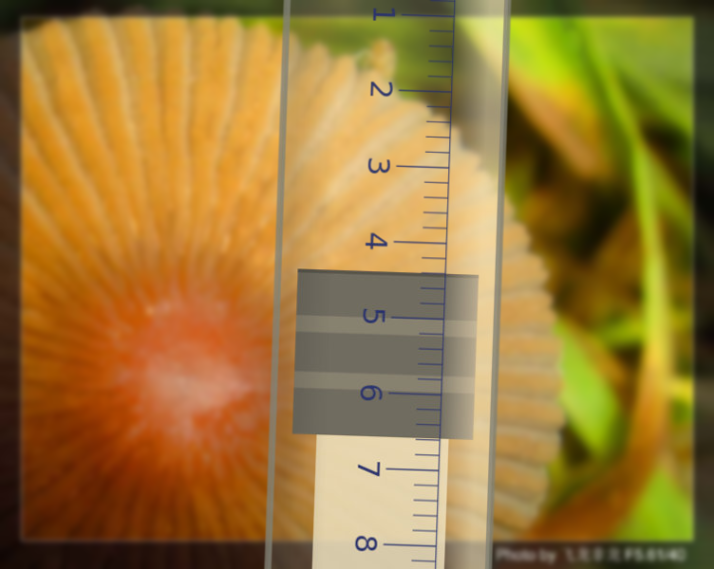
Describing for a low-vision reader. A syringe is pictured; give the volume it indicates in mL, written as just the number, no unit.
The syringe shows 4.4
